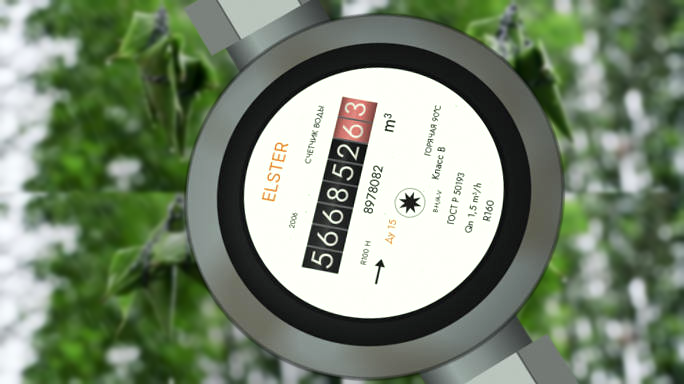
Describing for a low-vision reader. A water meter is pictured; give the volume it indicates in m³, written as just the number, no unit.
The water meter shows 566852.63
